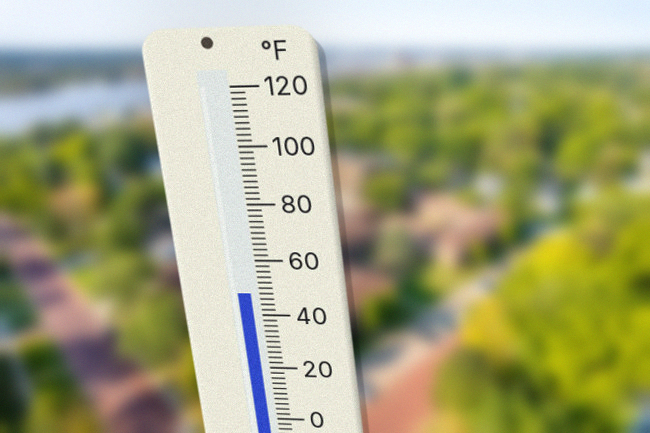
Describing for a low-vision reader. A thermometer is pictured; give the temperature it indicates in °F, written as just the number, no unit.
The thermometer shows 48
